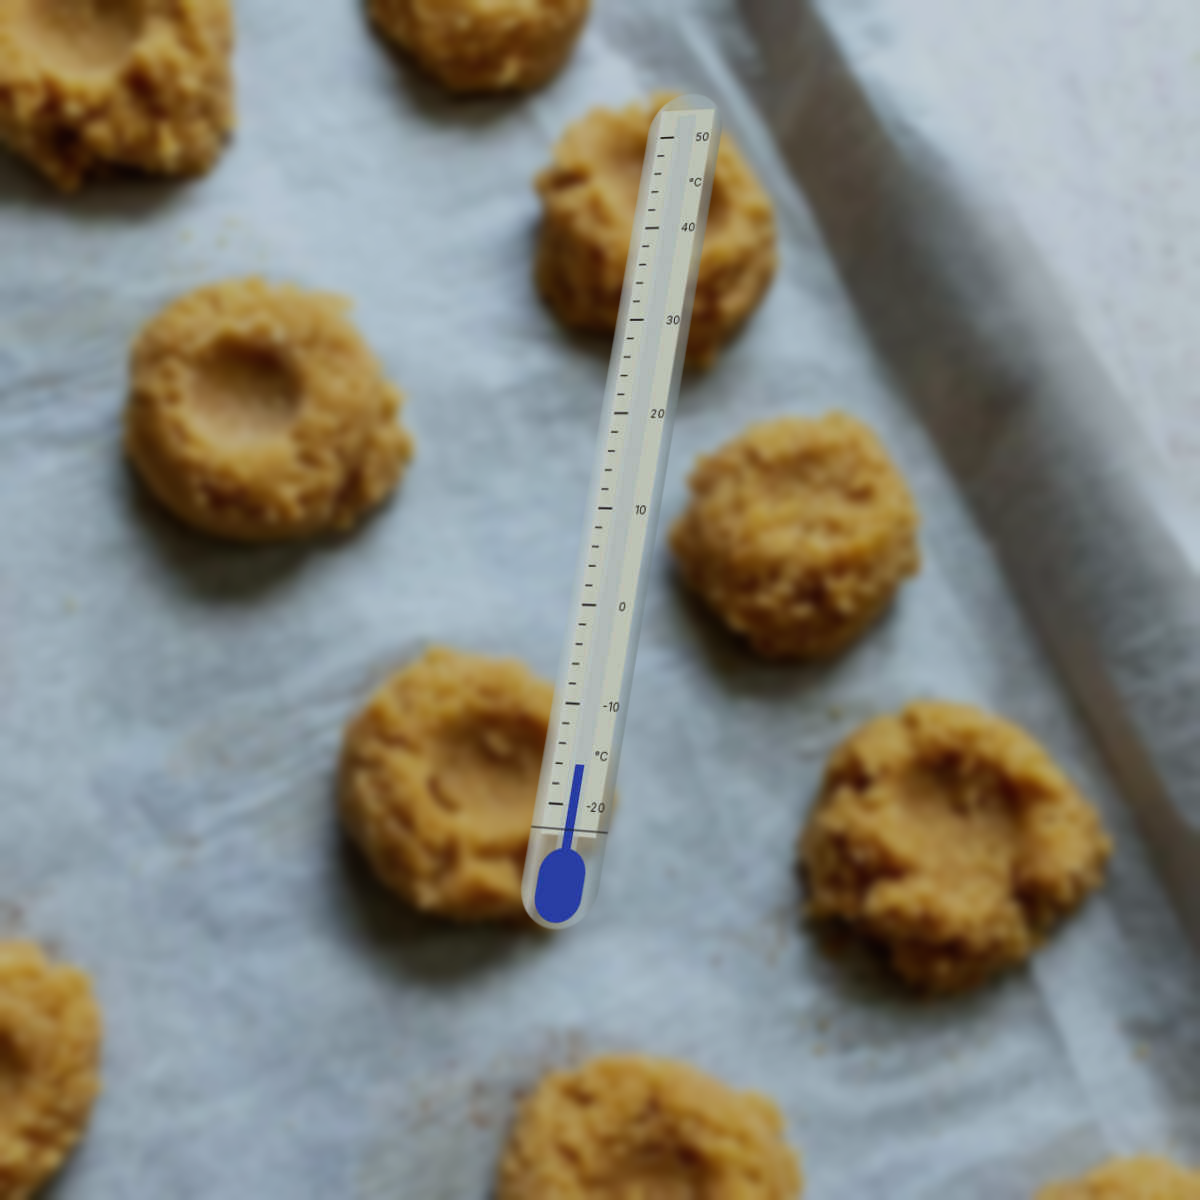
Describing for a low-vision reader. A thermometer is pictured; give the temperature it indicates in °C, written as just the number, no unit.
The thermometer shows -16
